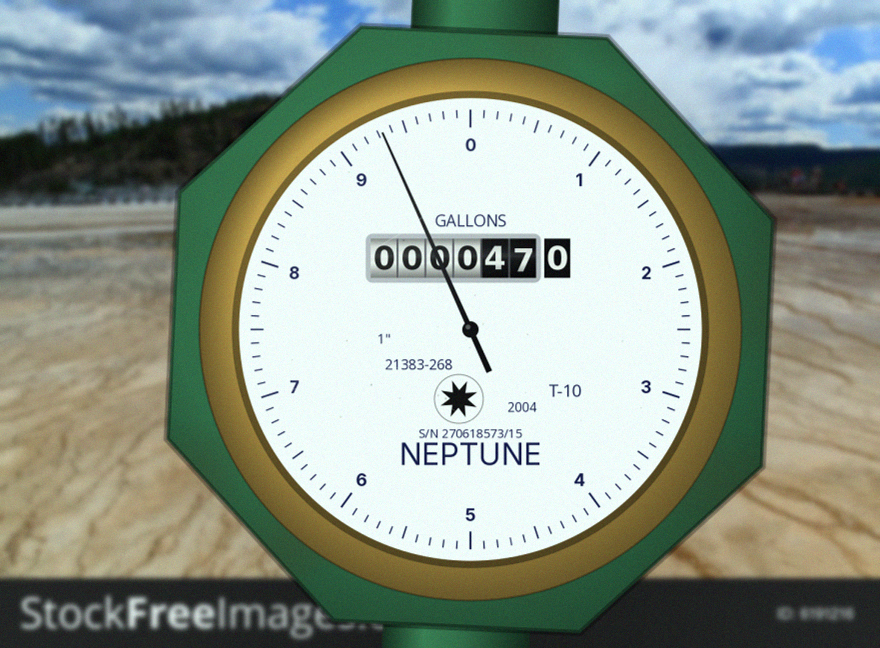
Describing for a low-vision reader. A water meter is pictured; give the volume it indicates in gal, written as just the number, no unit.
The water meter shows 469.3
